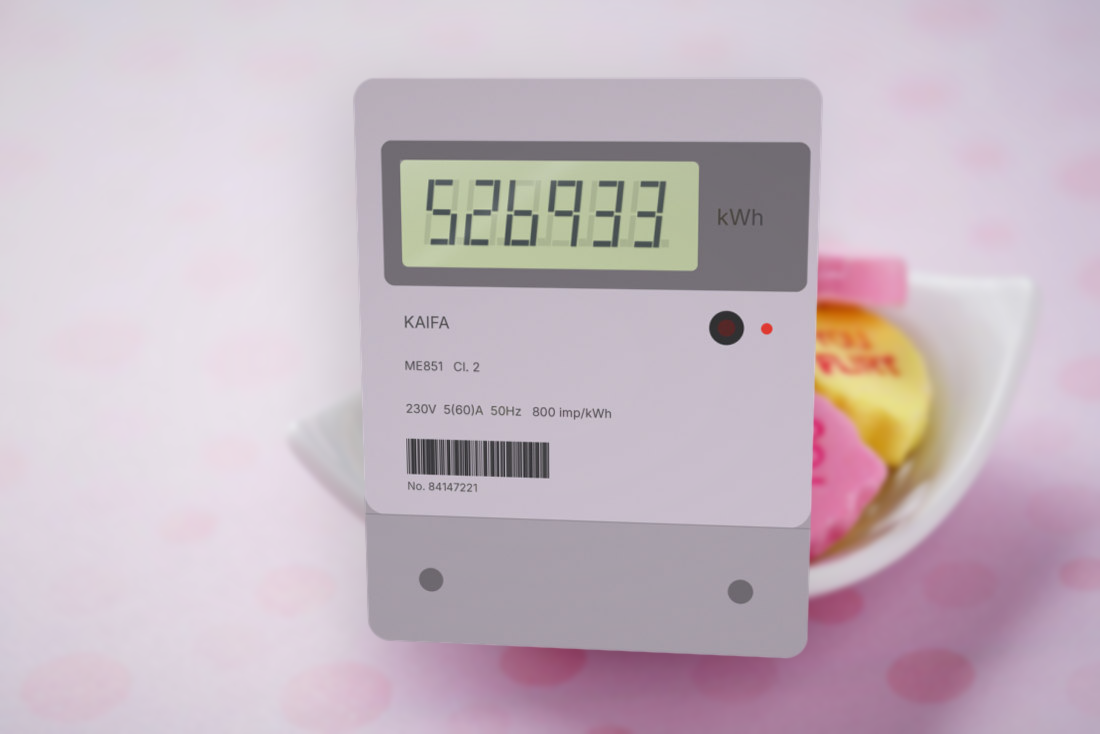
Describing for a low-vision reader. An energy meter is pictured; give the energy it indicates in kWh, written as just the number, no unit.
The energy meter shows 526933
